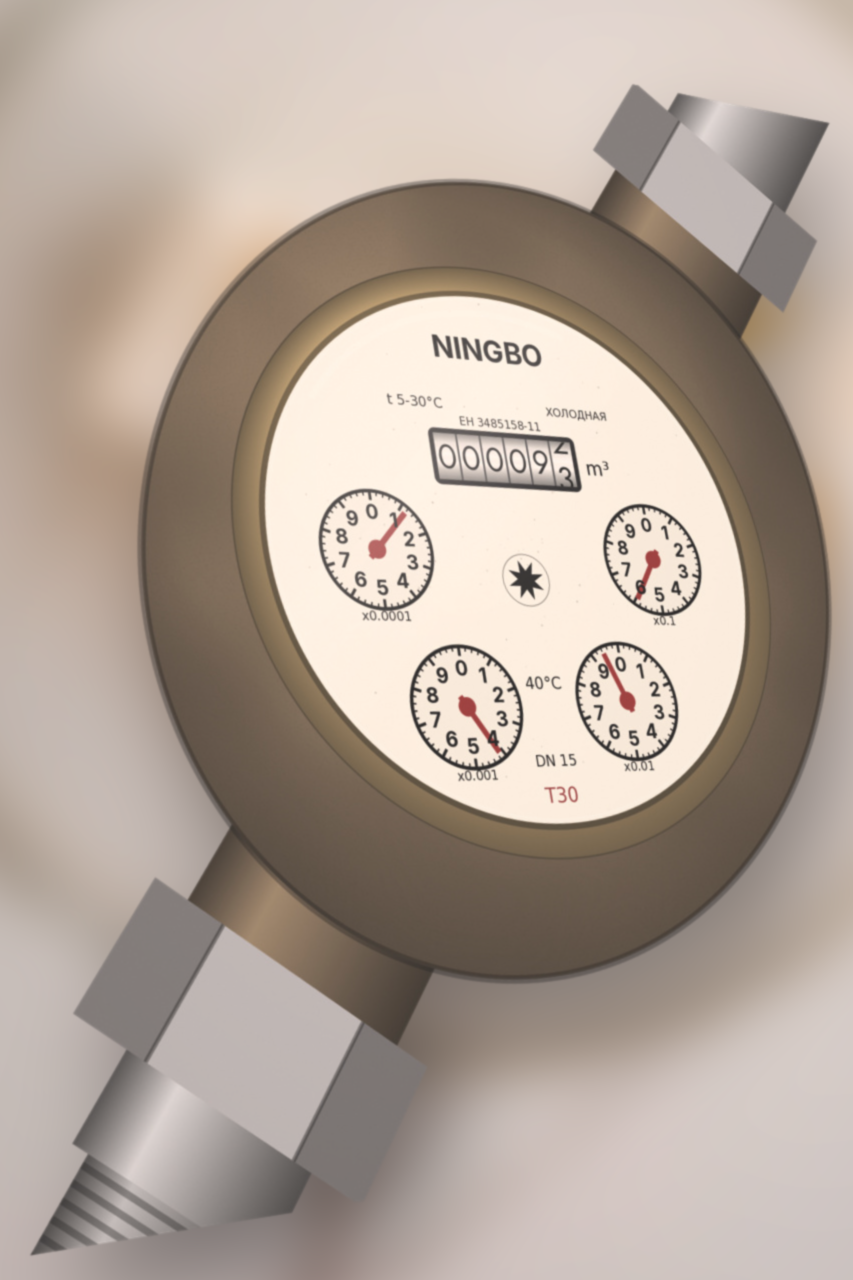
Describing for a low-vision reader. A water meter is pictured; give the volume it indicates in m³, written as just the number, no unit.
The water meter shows 92.5941
